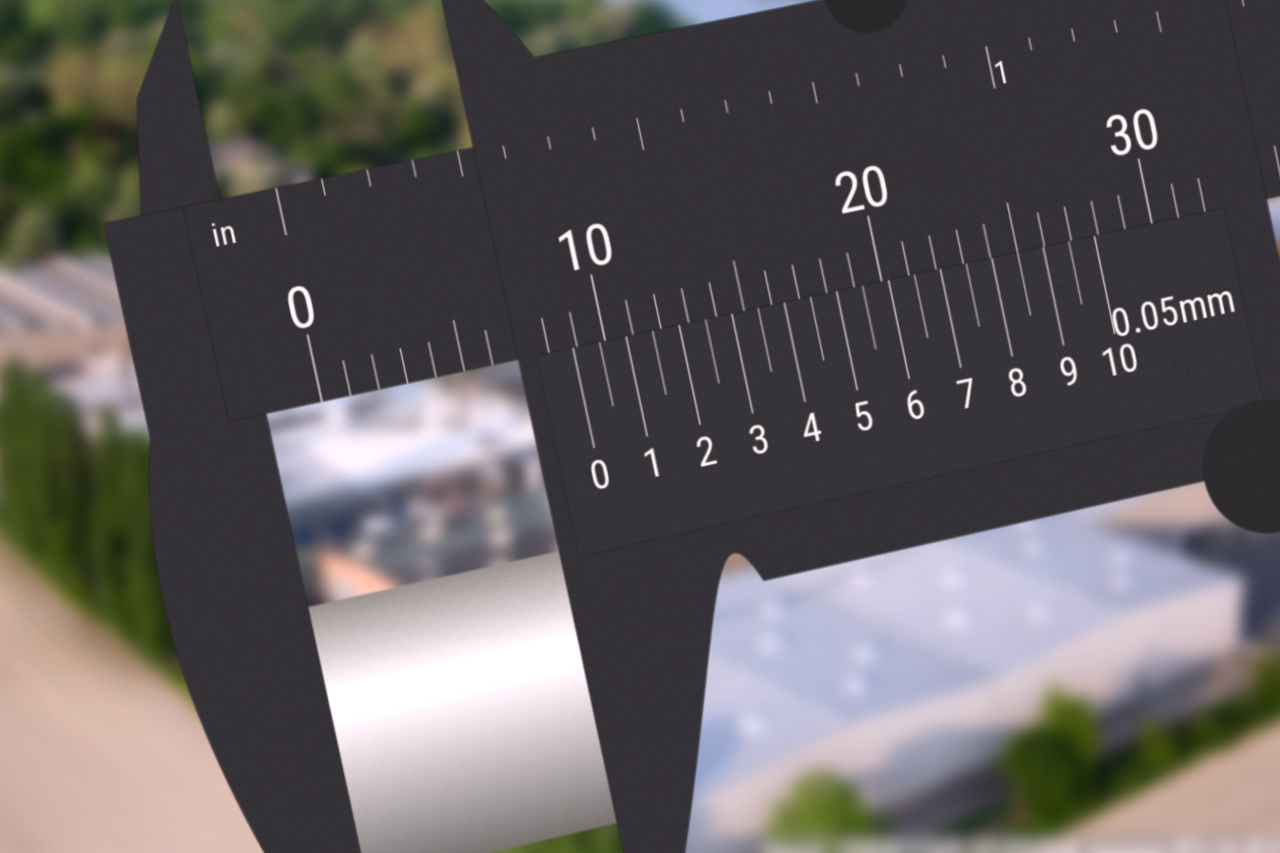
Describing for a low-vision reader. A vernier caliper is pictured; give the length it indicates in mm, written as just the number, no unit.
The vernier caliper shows 8.85
